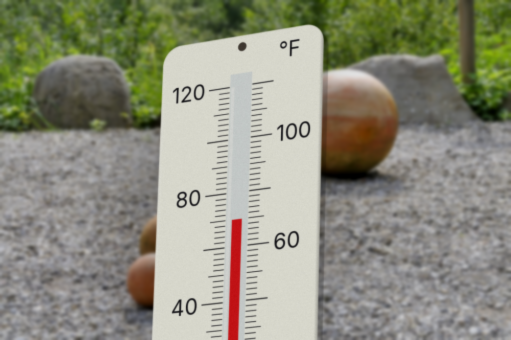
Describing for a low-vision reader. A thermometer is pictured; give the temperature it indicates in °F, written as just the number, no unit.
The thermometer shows 70
